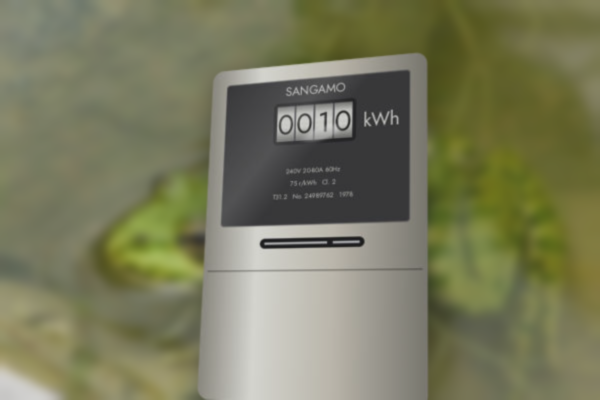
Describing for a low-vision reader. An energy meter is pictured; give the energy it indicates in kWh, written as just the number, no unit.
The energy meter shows 10
